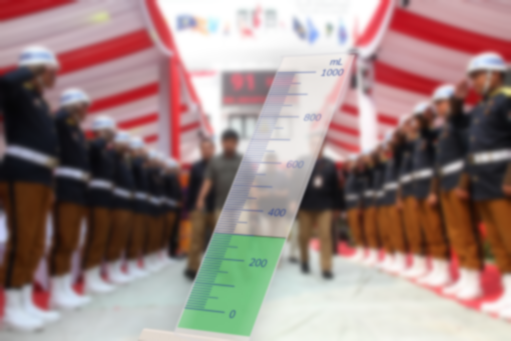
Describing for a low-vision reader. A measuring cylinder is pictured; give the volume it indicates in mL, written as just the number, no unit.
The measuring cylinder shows 300
